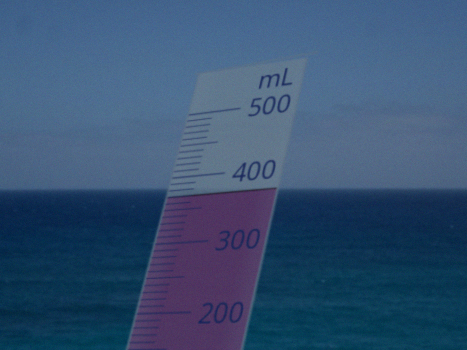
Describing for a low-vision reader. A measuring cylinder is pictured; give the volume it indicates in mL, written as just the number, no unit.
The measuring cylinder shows 370
